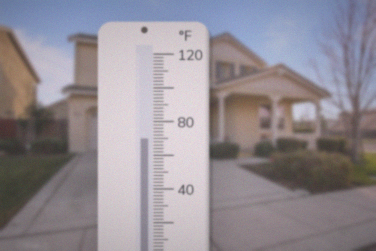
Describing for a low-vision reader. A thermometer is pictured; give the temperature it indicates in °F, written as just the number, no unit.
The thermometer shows 70
